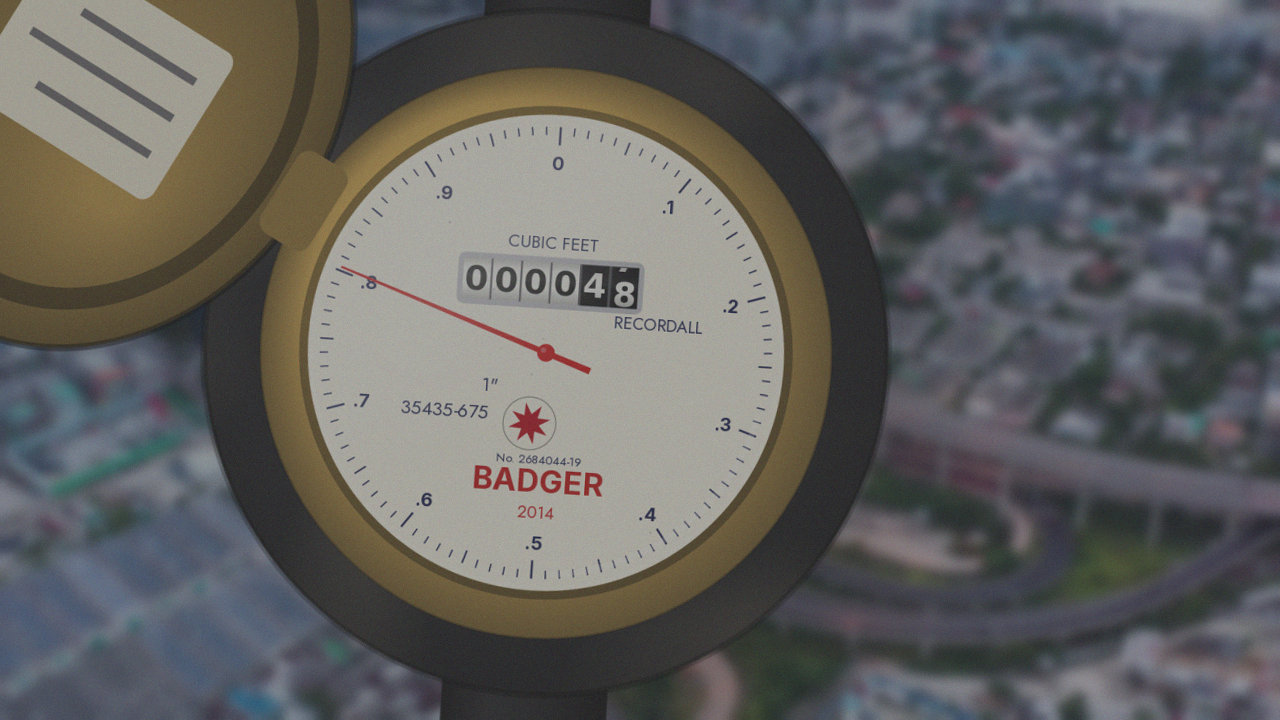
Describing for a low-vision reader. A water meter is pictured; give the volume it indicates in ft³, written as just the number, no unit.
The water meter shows 47.80
